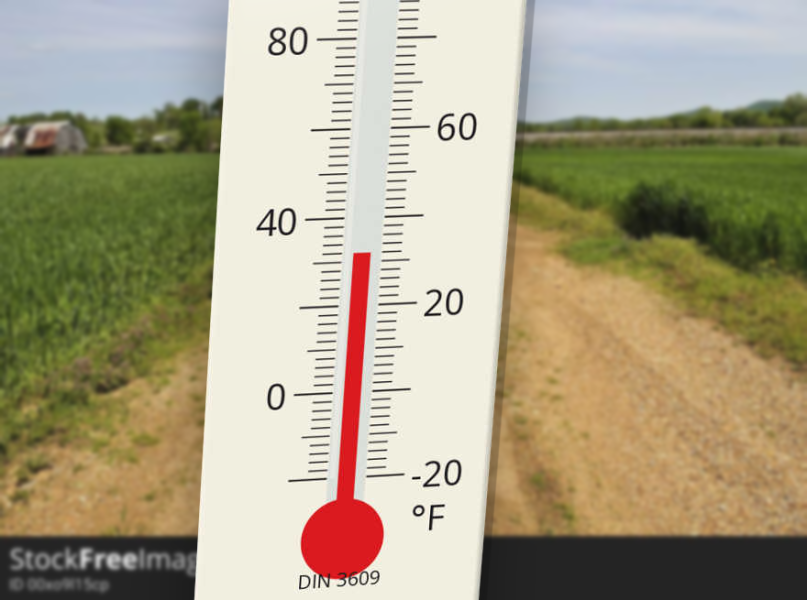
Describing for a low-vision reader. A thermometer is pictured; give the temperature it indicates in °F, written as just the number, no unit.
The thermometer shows 32
